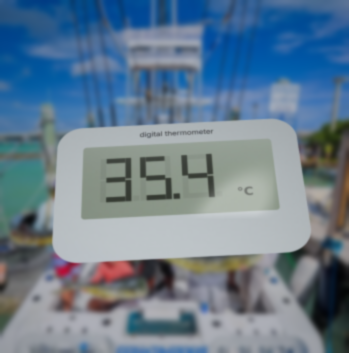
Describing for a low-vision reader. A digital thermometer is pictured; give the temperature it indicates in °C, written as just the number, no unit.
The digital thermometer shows 35.4
